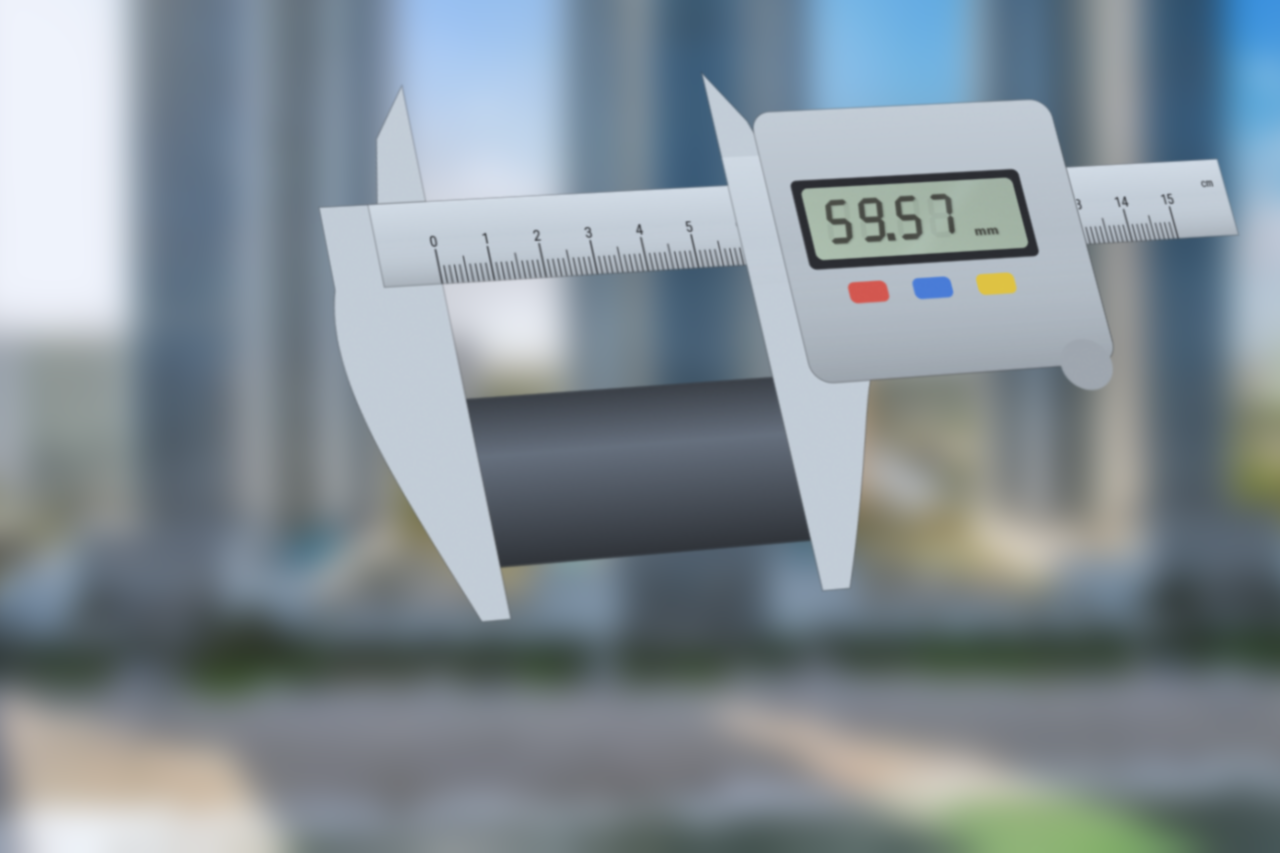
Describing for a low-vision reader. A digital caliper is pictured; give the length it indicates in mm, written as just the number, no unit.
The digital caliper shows 59.57
